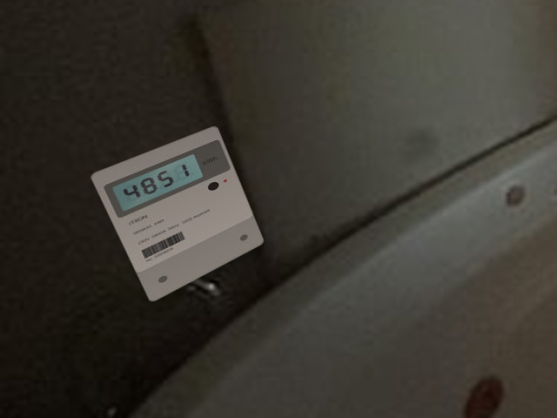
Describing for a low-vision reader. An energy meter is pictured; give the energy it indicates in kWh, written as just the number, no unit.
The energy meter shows 4851
